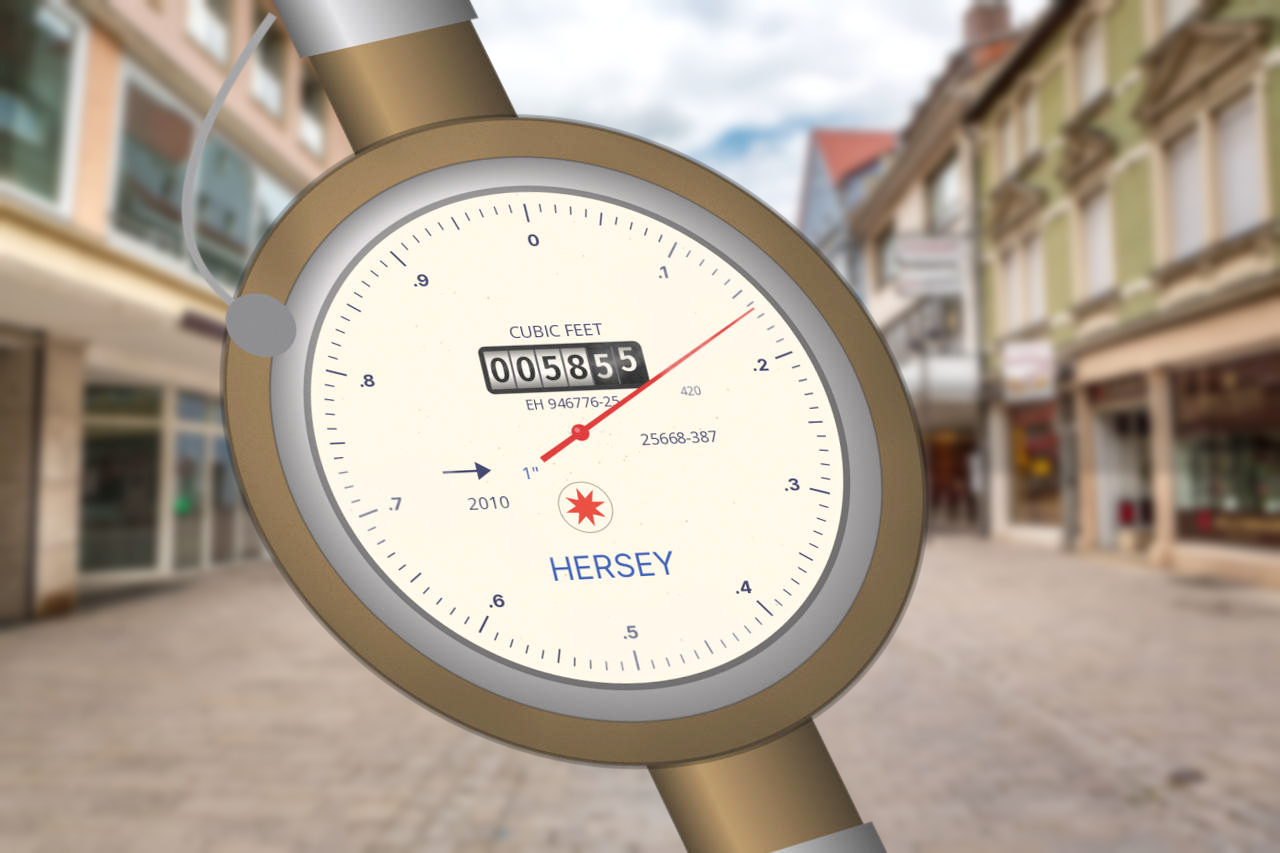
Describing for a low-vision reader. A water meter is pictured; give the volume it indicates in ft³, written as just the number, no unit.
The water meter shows 5855.16
